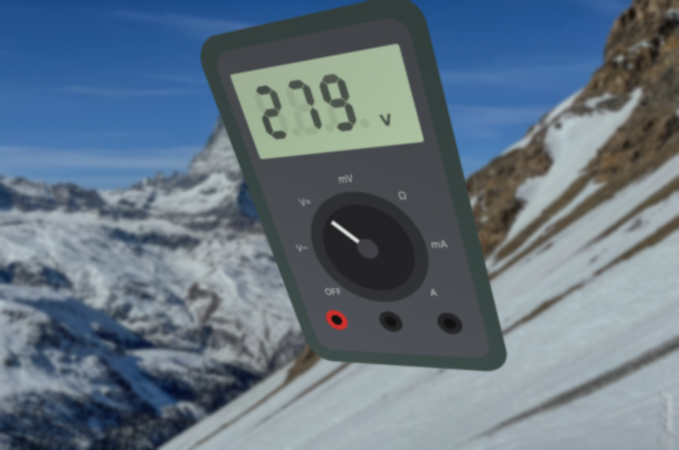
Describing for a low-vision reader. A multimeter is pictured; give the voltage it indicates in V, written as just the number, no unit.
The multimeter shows 279
